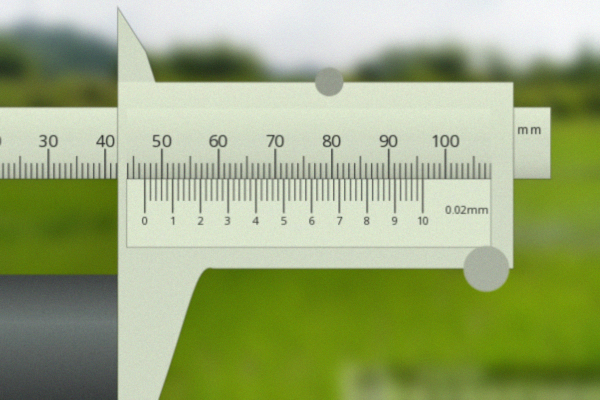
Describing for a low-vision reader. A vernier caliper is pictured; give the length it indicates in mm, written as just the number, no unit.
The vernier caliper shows 47.0
